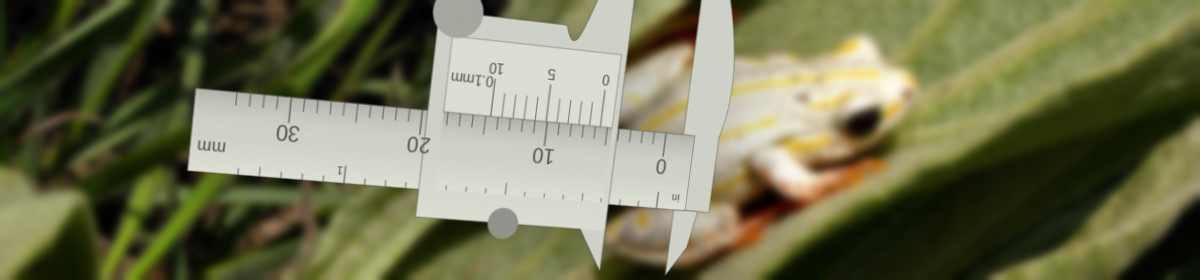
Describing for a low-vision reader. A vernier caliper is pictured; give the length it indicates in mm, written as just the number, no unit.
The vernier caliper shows 5.6
